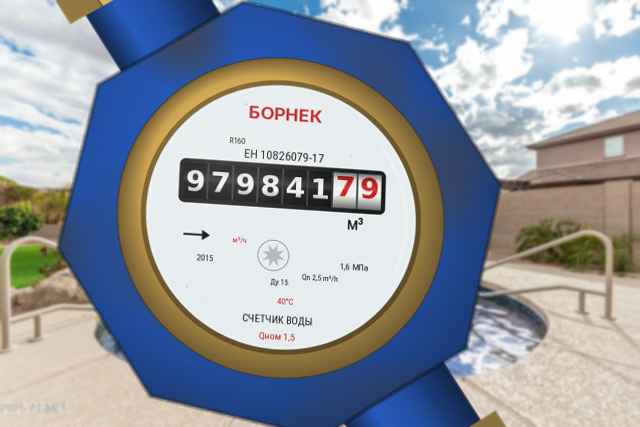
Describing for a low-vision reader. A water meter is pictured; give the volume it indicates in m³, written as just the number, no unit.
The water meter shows 979841.79
